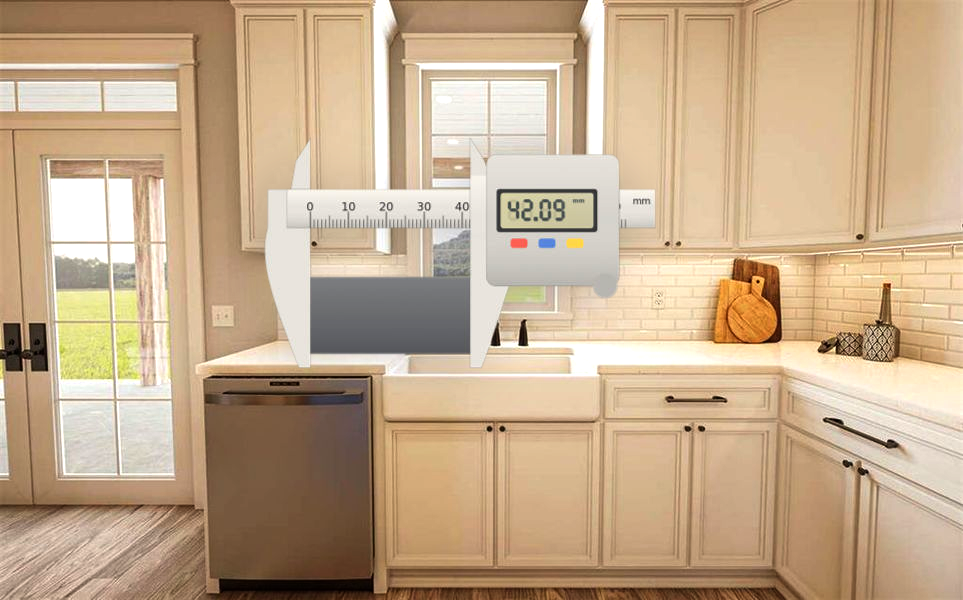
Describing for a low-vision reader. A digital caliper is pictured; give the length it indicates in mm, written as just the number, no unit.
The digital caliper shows 42.09
